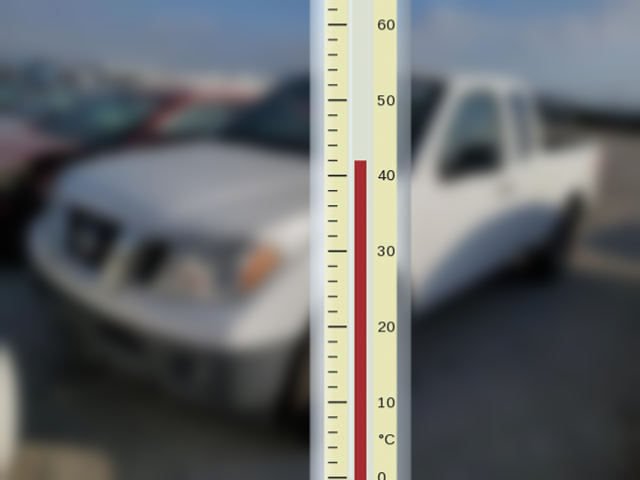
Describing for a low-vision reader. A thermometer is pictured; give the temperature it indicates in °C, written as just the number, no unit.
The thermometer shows 42
